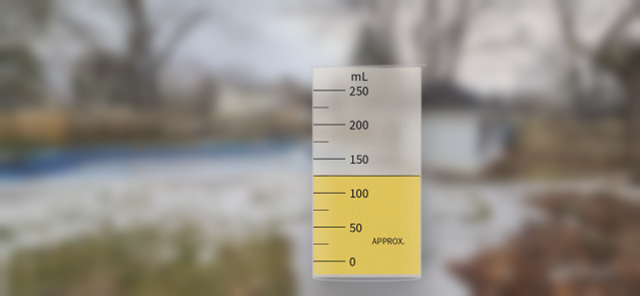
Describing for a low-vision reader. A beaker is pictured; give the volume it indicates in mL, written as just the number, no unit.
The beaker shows 125
